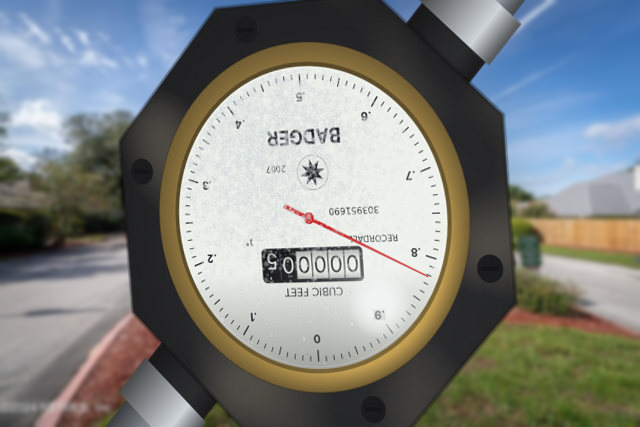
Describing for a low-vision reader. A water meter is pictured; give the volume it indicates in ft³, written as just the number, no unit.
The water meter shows 4.82
